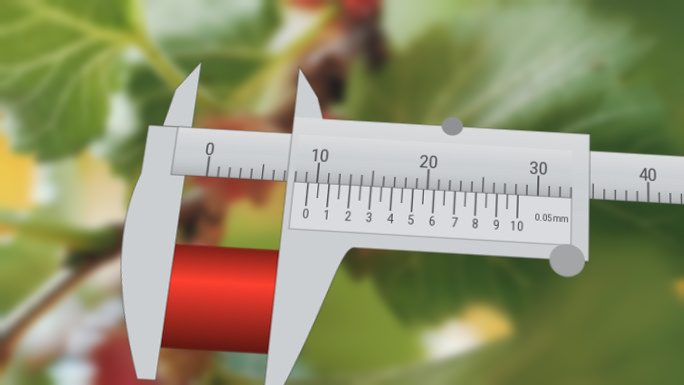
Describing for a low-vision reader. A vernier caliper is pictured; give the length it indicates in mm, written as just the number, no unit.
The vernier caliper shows 9.2
